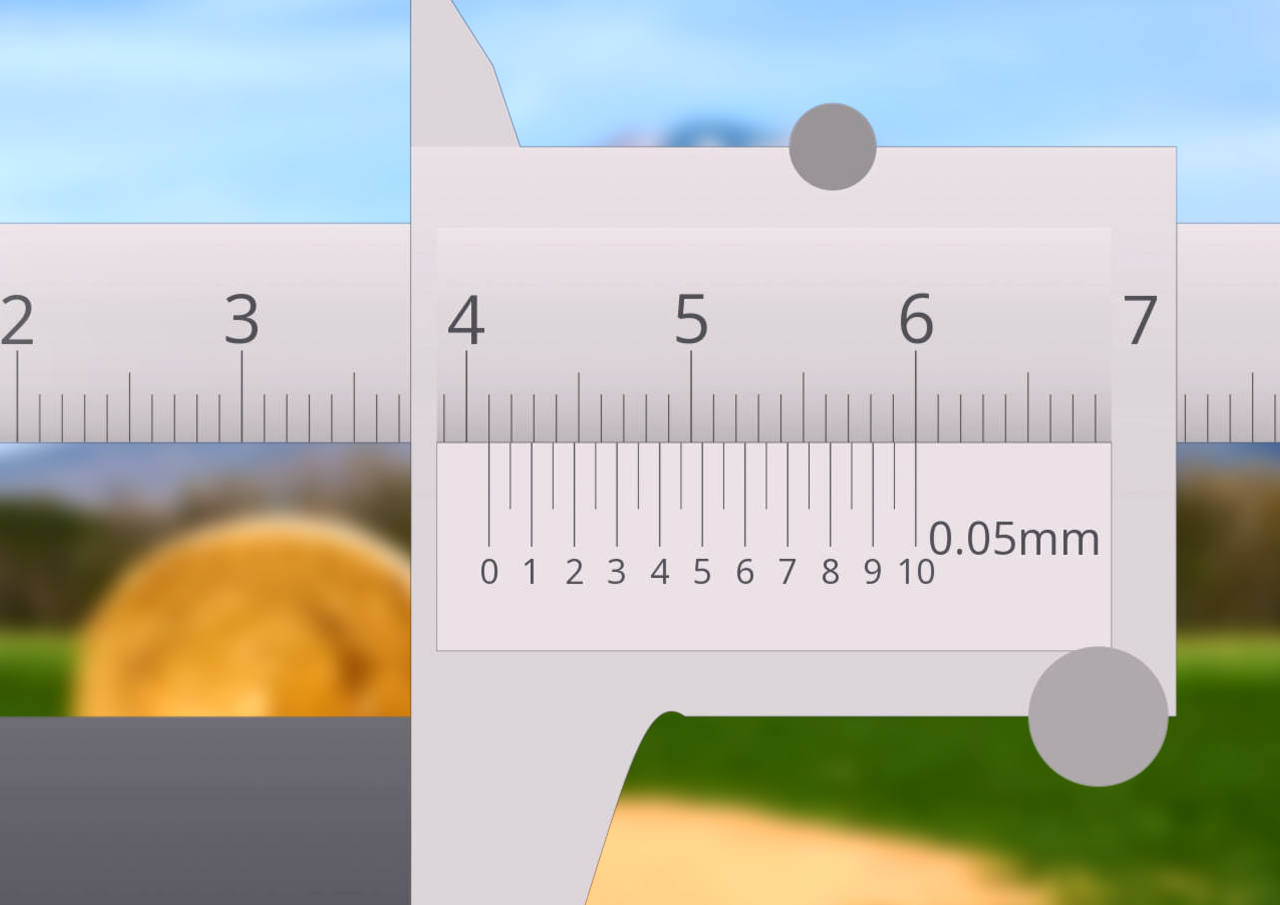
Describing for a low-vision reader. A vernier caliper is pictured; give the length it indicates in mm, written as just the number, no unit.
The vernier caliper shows 41.0
